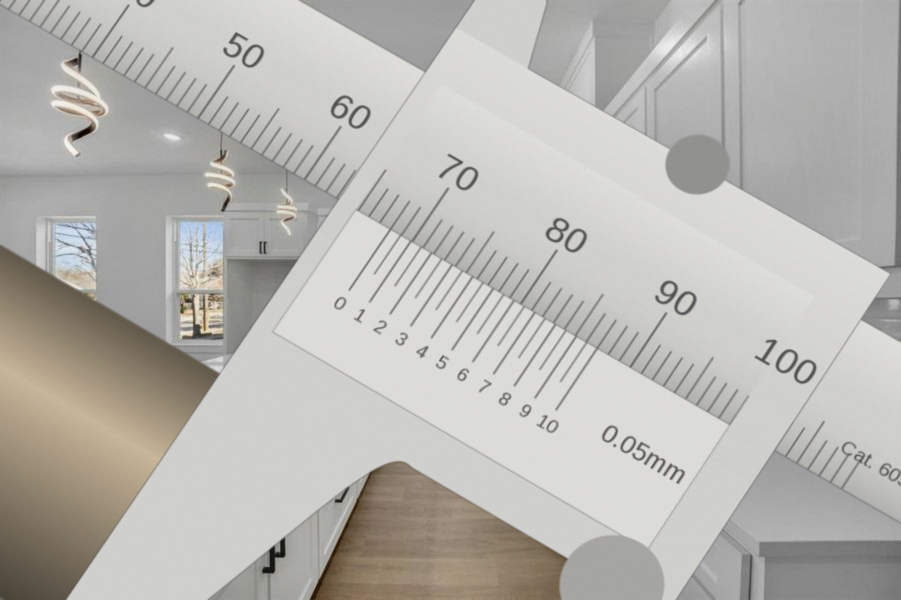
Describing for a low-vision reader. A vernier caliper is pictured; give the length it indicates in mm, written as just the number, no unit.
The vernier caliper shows 68.0
